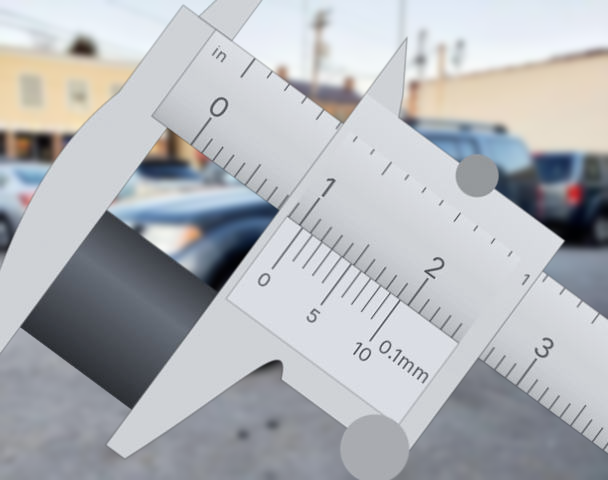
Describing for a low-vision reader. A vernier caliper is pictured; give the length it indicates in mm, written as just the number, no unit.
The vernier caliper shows 10.3
